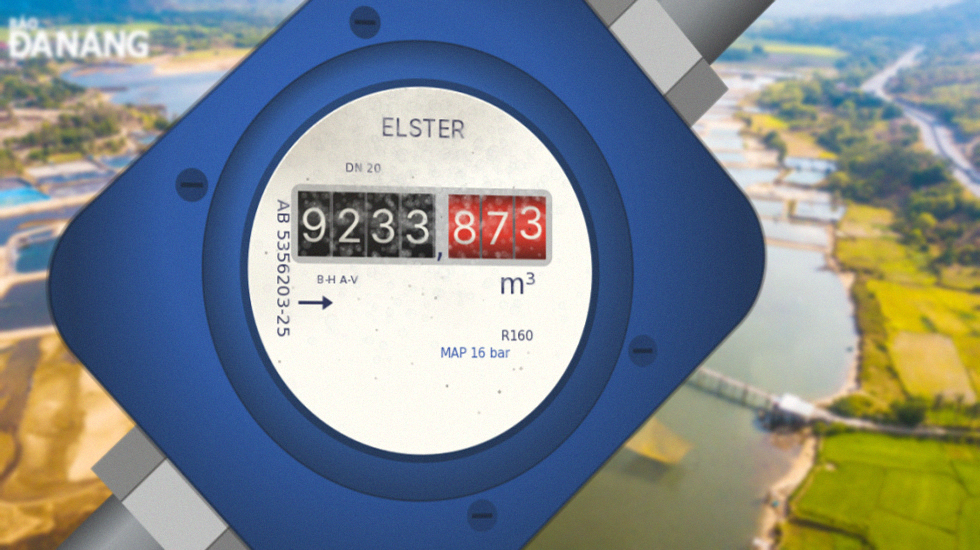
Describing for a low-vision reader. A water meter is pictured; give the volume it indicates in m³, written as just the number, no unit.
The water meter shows 9233.873
